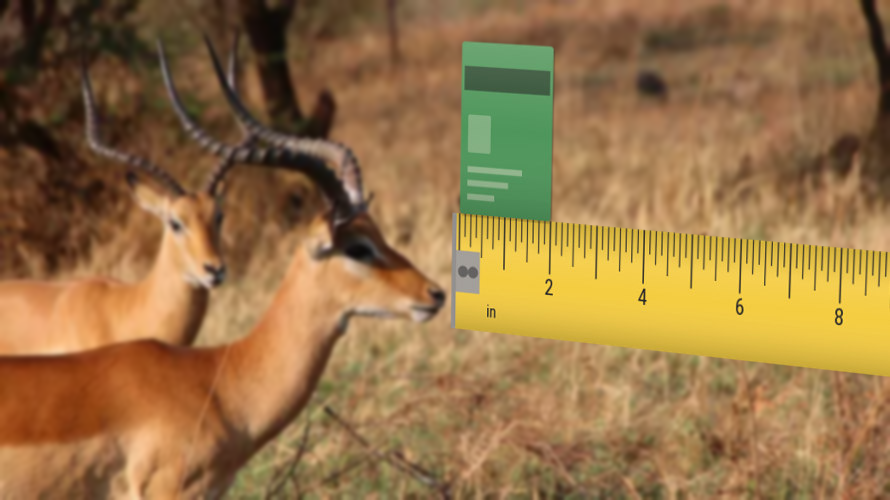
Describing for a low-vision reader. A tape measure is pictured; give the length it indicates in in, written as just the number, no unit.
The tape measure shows 2
